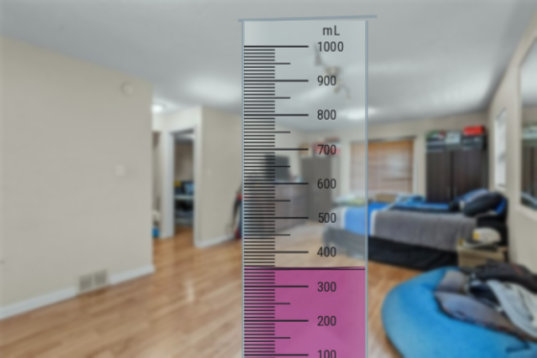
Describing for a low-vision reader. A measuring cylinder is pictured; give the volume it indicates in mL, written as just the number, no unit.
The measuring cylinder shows 350
